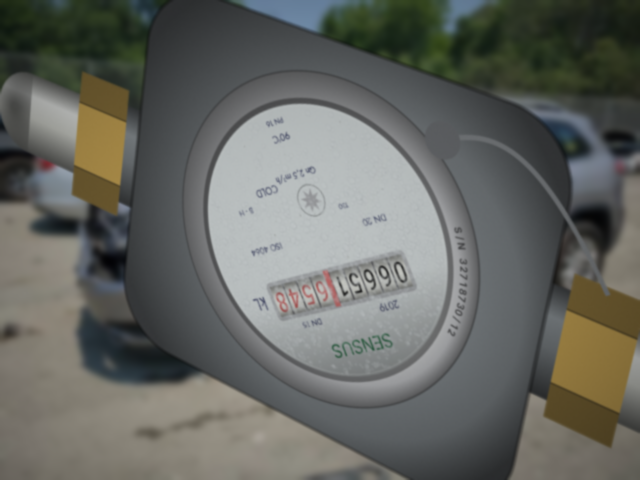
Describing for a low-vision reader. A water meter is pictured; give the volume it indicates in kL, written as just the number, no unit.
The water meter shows 6651.6548
